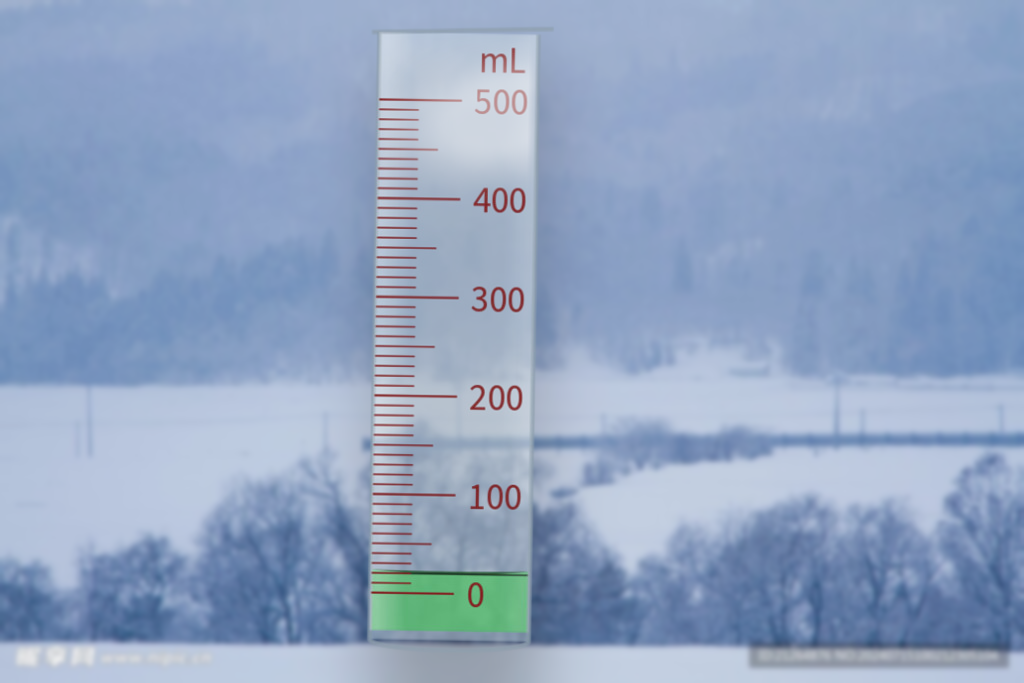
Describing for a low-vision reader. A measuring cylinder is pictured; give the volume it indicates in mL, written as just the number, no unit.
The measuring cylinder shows 20
